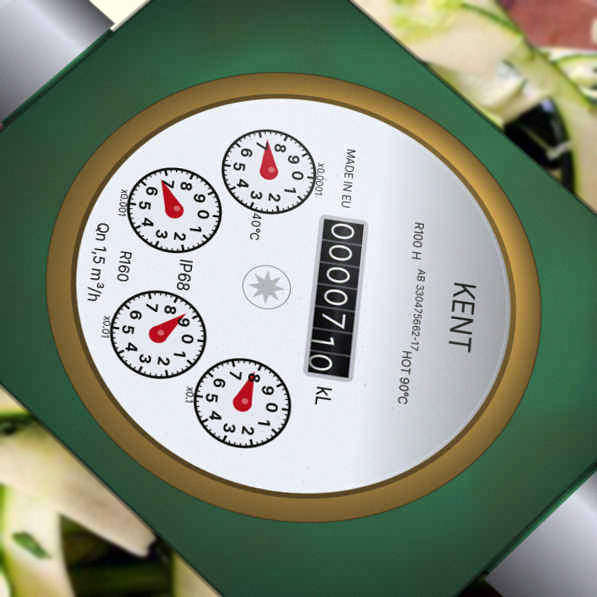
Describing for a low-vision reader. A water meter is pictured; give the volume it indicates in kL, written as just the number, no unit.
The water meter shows 709.7867
